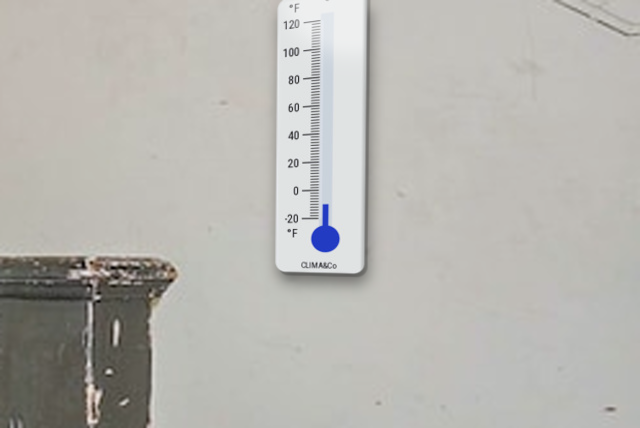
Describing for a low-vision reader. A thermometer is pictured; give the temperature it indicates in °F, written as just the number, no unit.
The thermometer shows -10
